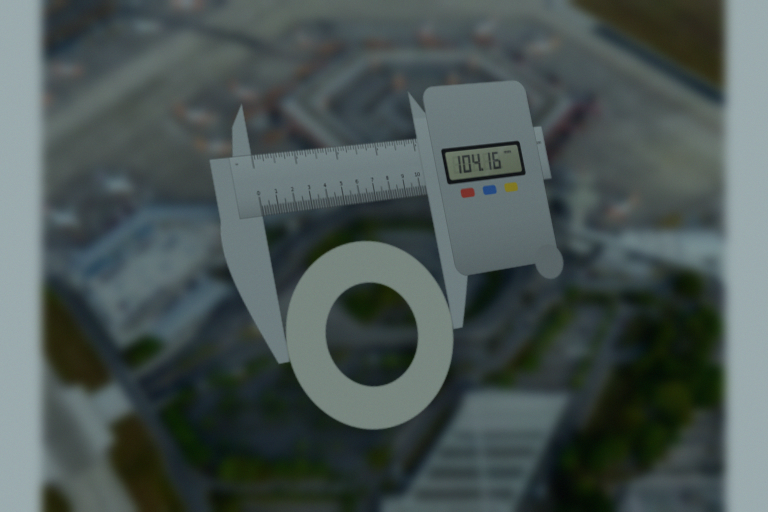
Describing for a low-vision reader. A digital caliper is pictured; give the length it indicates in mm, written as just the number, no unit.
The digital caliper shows 104.16
